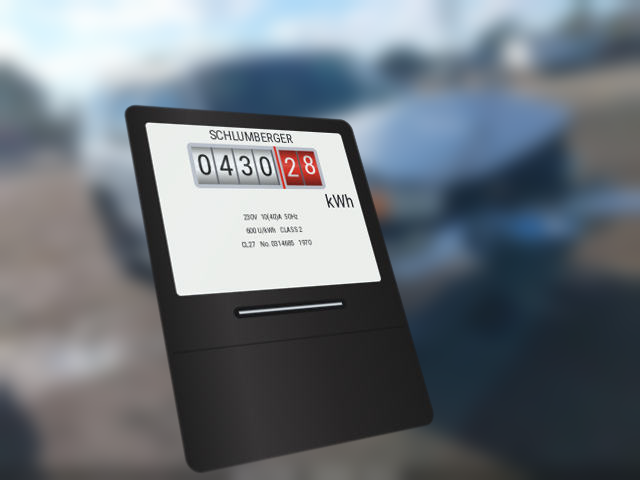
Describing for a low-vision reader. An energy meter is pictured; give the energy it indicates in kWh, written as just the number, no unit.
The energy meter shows 430.28
